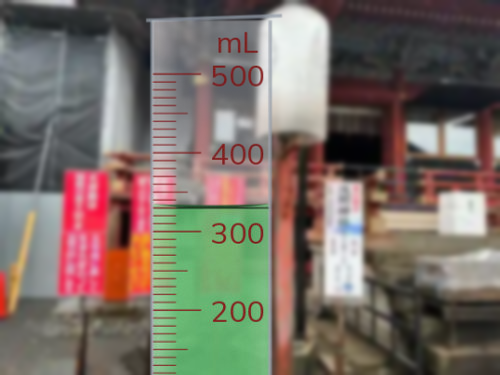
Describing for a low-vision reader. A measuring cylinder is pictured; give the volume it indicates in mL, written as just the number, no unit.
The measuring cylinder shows 330
